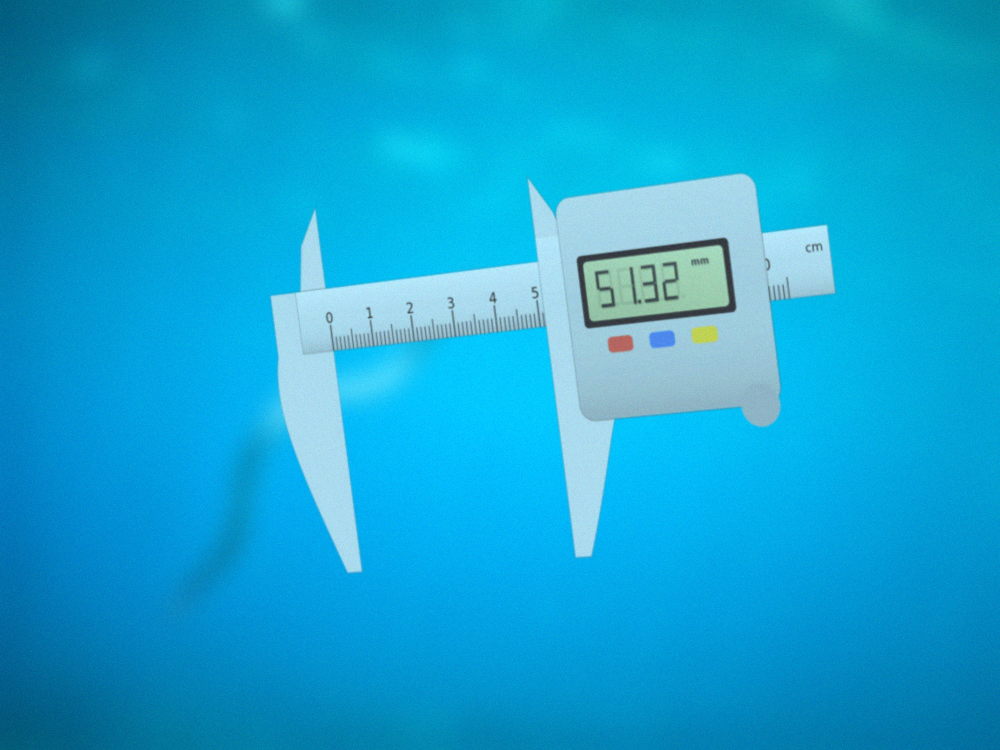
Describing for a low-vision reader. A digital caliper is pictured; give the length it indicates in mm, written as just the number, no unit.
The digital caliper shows 51.32
